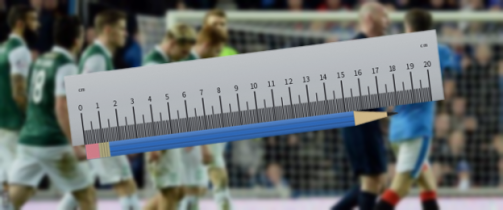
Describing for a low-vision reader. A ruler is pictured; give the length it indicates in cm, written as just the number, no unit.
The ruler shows 18
